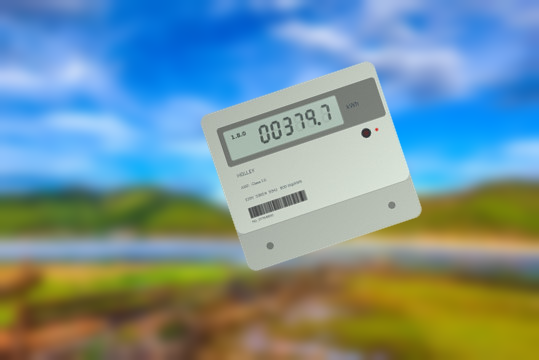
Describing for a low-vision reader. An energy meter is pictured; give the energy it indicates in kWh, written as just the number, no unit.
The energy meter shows 379.7
